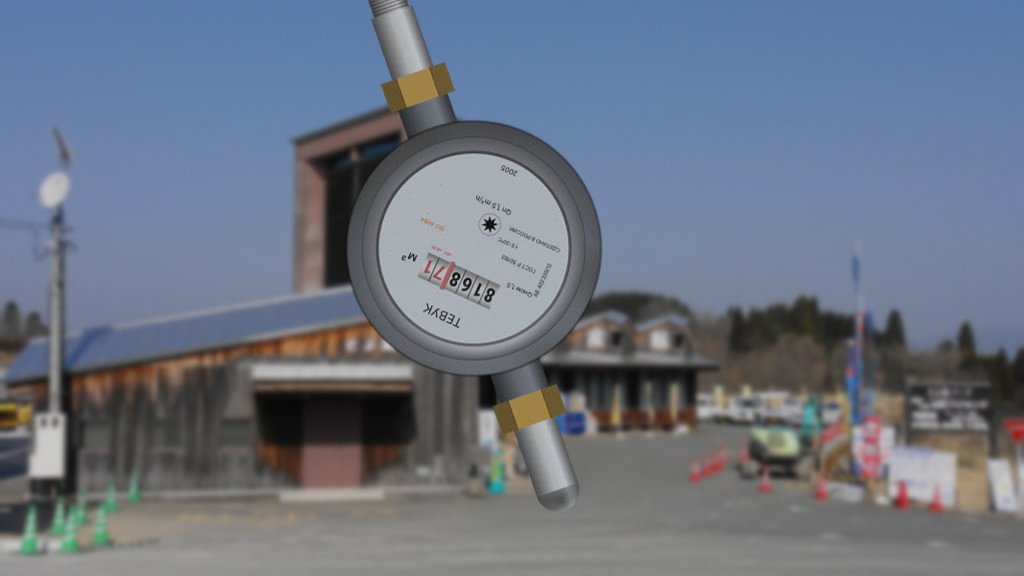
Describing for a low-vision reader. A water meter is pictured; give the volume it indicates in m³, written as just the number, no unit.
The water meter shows 8168.71
